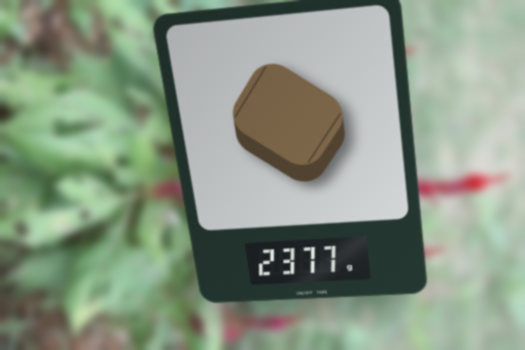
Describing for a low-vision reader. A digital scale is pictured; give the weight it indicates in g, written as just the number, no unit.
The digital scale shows 2377
